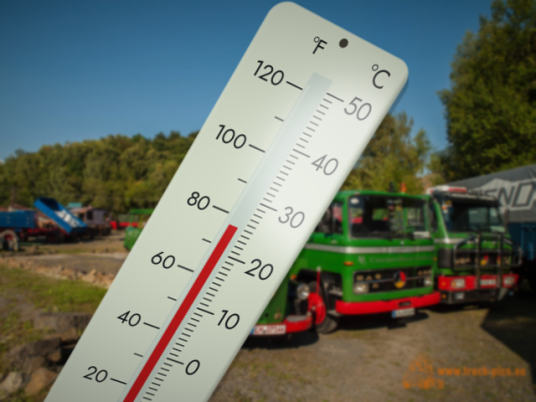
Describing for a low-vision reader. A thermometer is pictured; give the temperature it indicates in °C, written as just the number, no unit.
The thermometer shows 25
